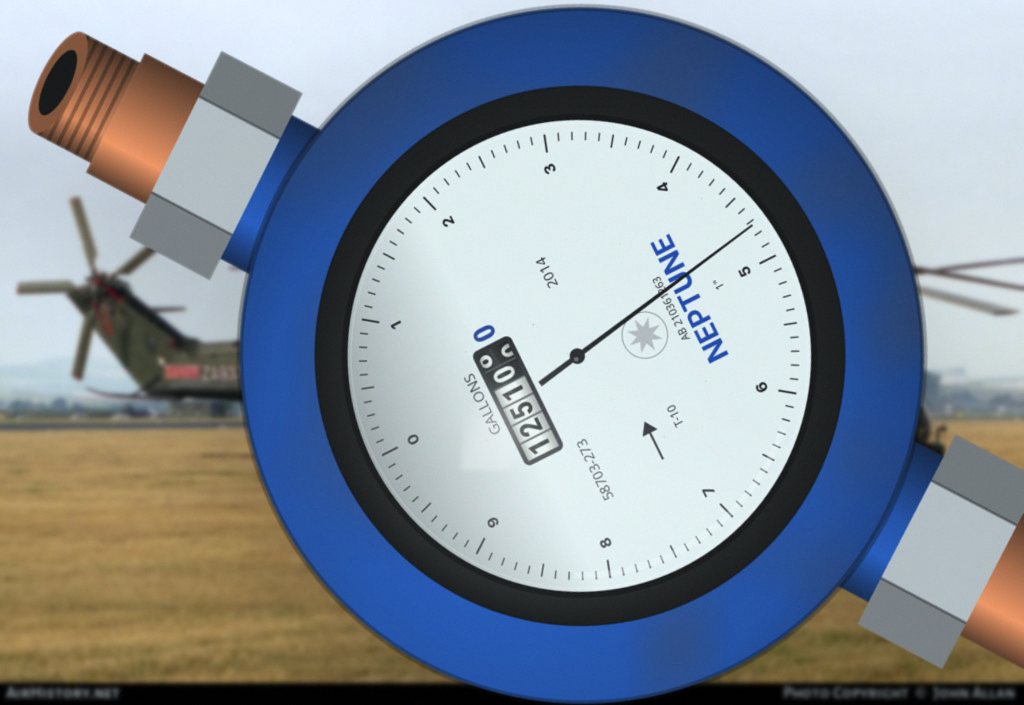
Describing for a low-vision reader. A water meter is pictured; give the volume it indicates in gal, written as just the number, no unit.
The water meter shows 1251084.7
